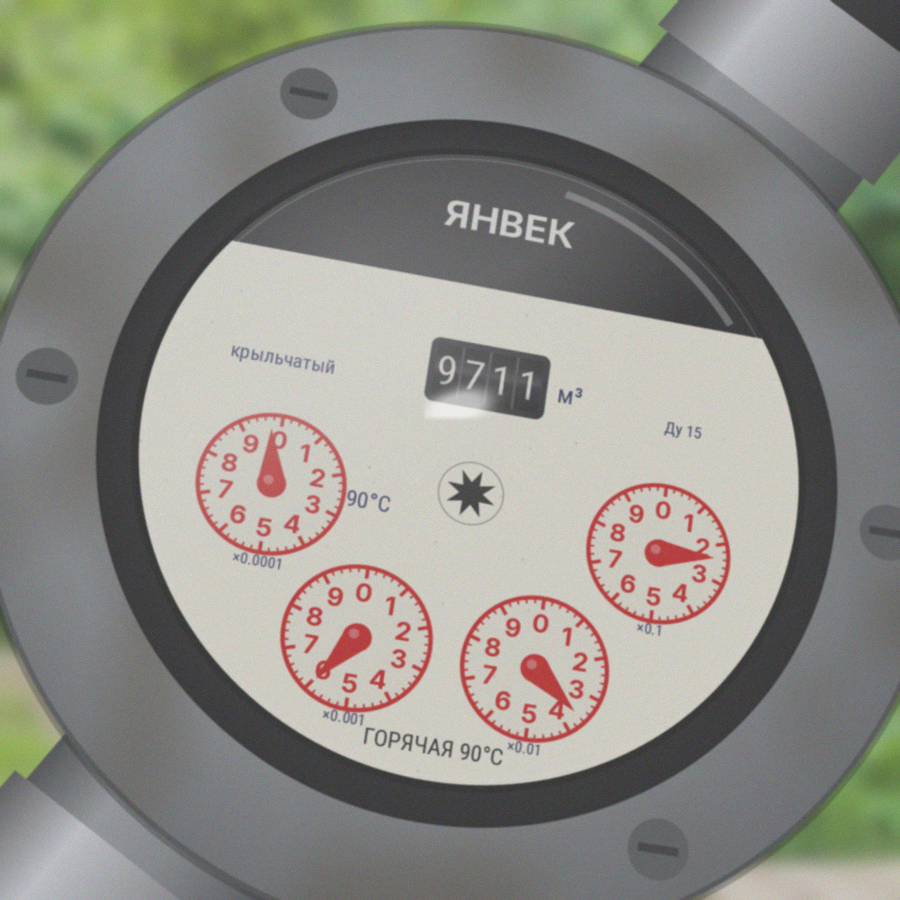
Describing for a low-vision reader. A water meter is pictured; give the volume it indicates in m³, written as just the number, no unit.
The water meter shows 9711.2359
